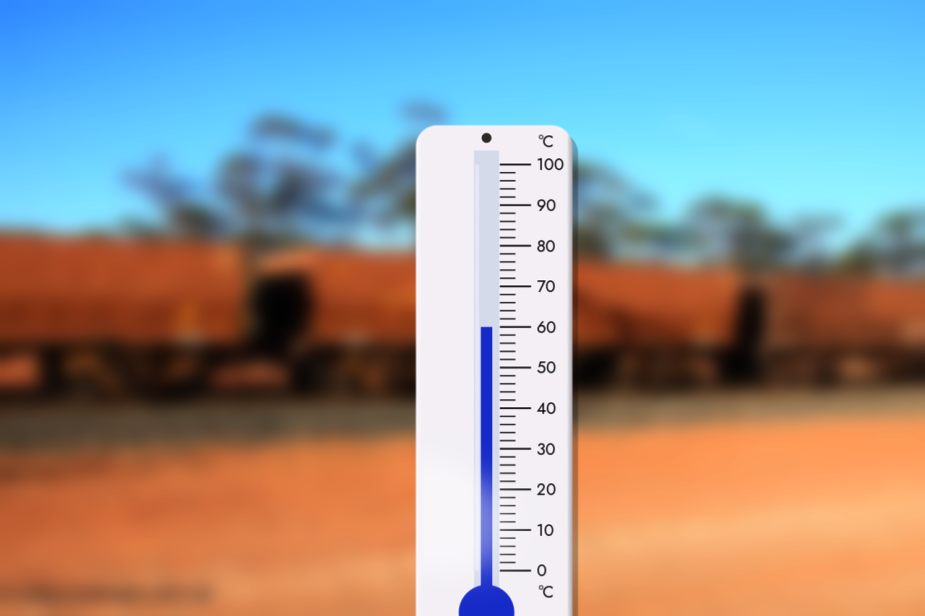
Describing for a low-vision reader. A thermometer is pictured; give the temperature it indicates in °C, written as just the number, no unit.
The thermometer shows 60
